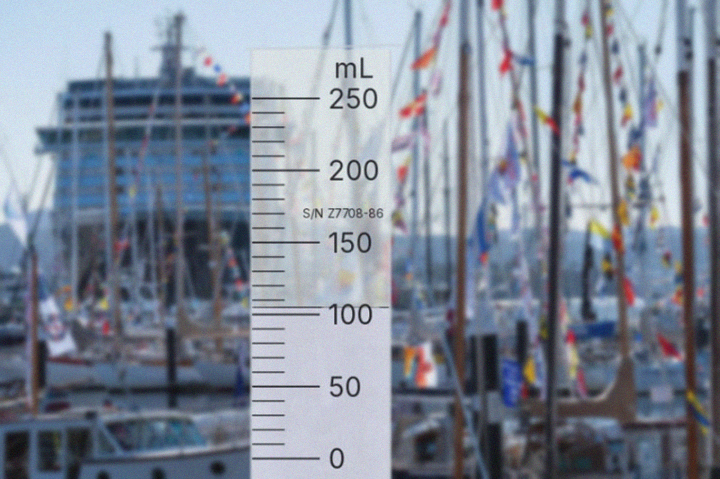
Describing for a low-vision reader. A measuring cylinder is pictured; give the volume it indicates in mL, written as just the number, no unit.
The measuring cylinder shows 105
